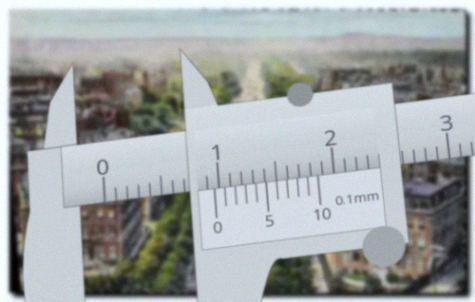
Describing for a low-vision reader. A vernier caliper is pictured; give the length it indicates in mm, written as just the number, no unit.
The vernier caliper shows 9.6
